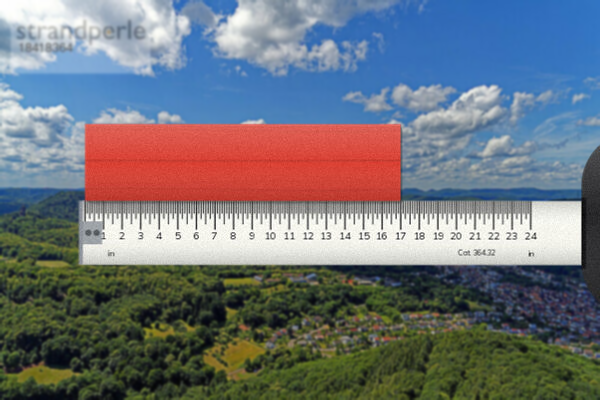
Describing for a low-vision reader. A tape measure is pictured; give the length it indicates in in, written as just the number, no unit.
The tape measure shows 17
